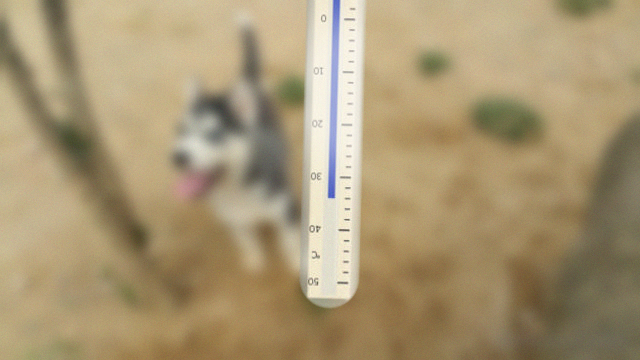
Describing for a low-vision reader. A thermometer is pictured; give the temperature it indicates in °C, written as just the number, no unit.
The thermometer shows 34
